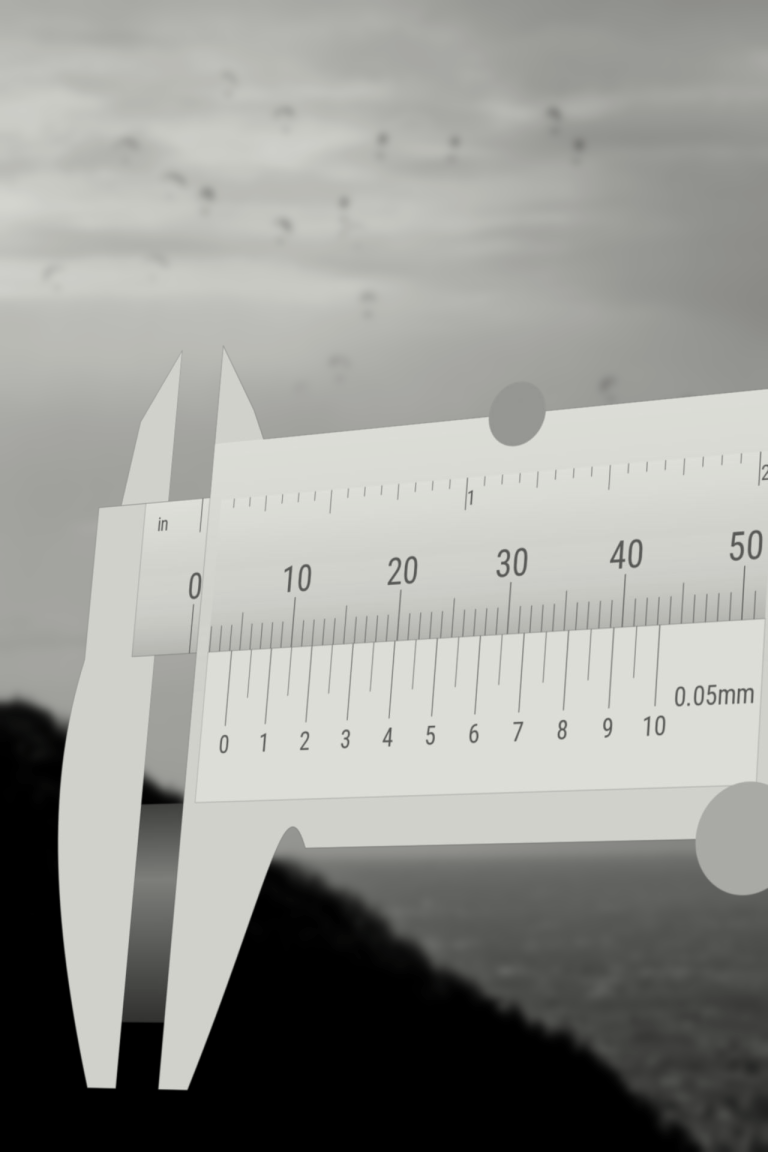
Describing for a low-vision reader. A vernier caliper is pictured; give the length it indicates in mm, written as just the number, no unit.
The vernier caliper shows 4.2
